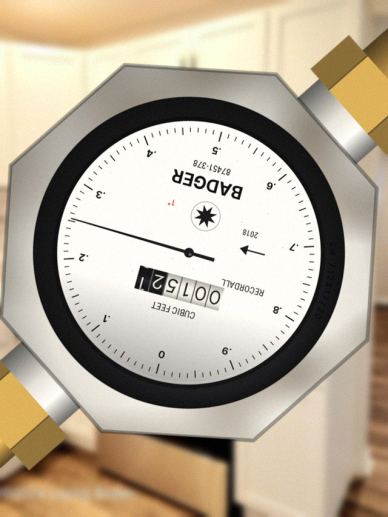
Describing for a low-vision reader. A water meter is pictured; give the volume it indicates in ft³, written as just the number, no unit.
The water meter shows 1521.25
